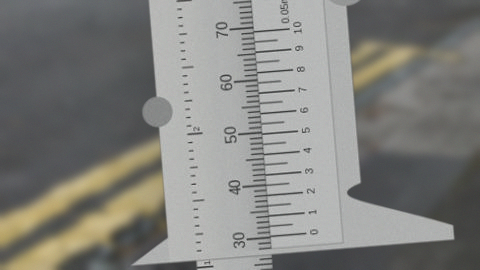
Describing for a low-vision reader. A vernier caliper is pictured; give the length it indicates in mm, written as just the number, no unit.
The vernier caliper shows 30.2
